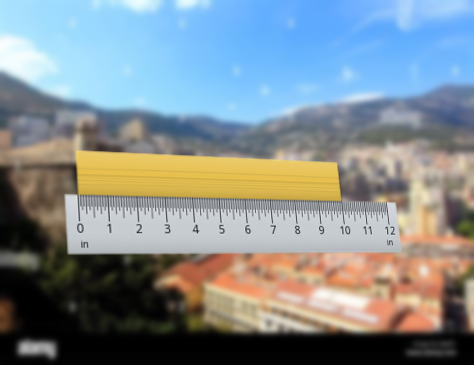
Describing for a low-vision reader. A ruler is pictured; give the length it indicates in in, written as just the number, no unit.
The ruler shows 10
